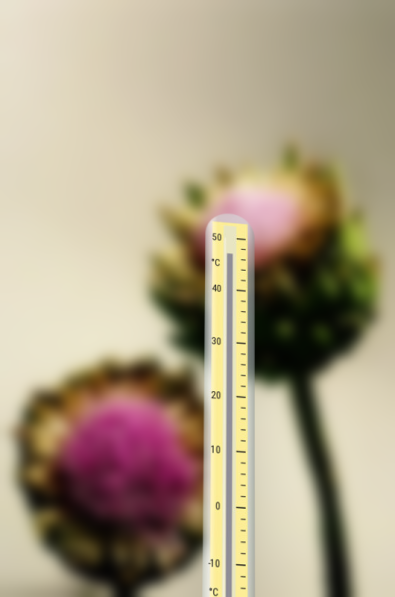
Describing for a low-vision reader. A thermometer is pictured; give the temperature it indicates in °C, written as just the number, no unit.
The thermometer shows 47
